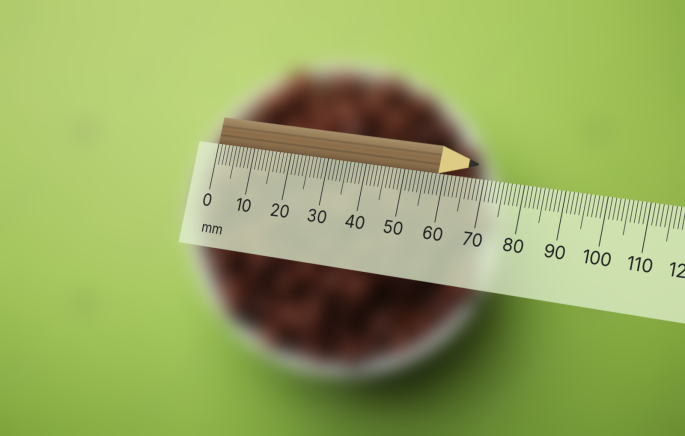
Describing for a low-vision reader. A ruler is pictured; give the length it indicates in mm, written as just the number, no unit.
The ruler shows 68
